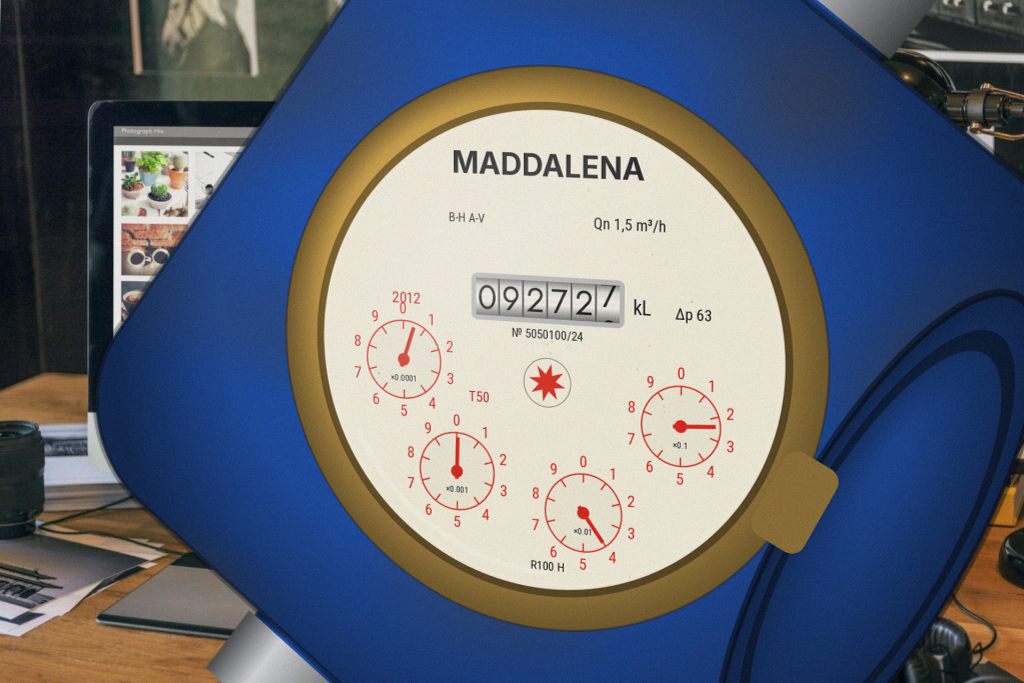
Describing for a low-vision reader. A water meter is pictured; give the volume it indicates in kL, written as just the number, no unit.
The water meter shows 92727.2400
